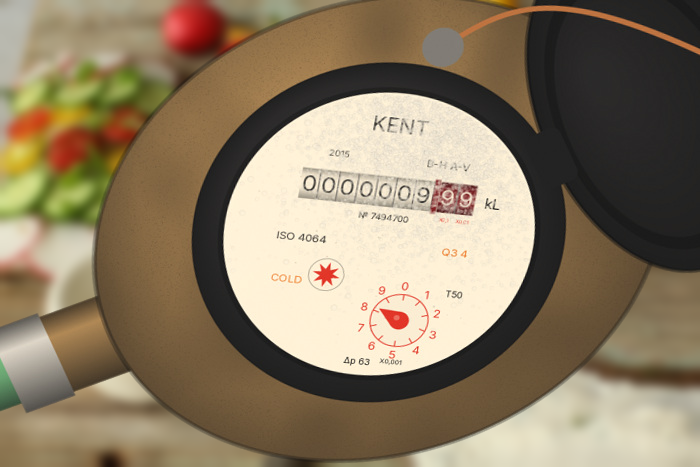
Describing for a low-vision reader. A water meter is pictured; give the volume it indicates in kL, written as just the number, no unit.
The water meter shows 9.998
